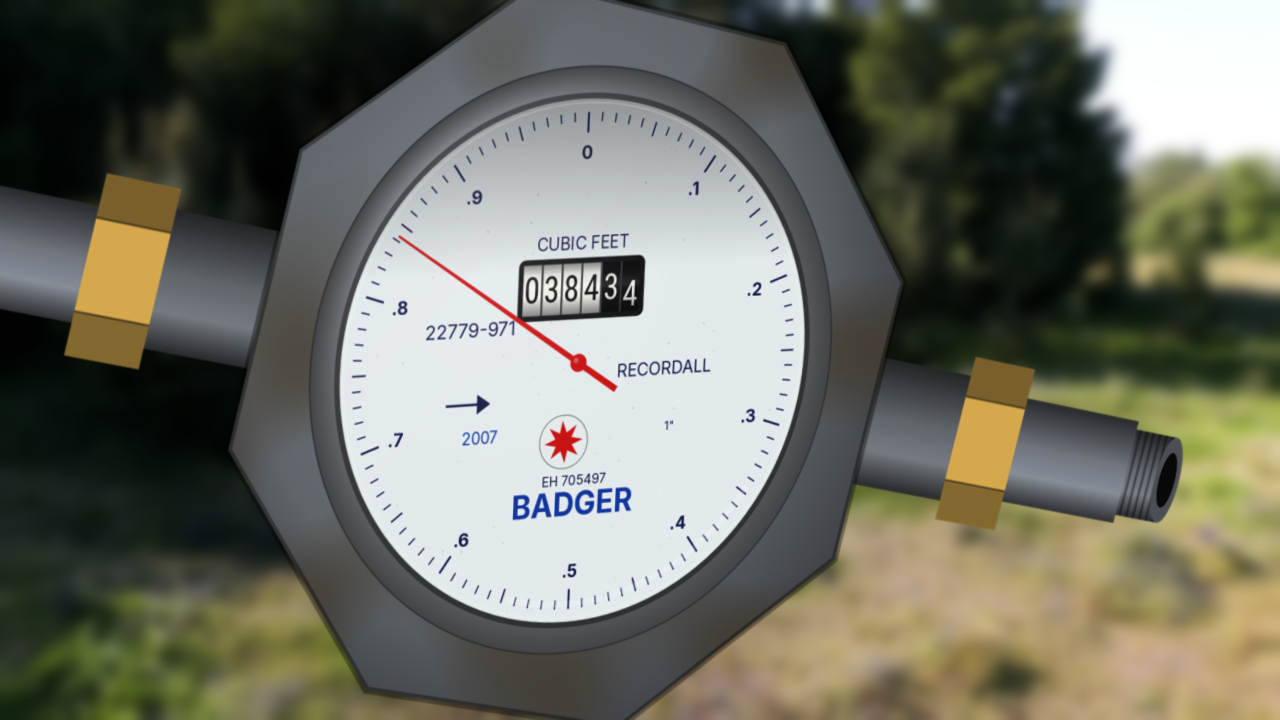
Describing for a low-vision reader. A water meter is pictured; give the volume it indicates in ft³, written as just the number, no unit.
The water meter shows 38433.84
